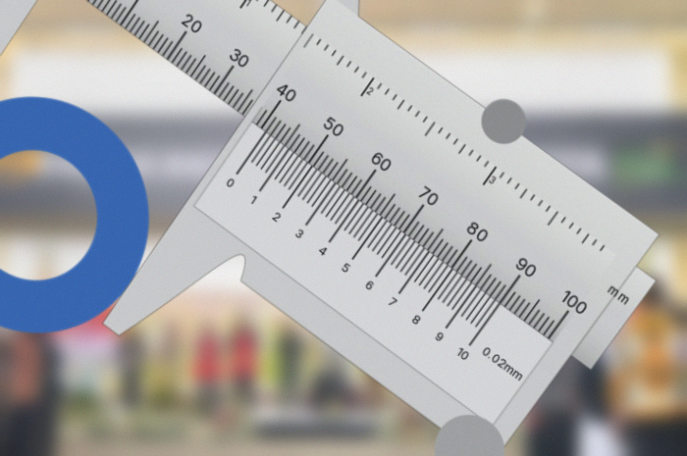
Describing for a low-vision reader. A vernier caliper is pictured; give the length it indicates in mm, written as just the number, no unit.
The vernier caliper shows 41.0
